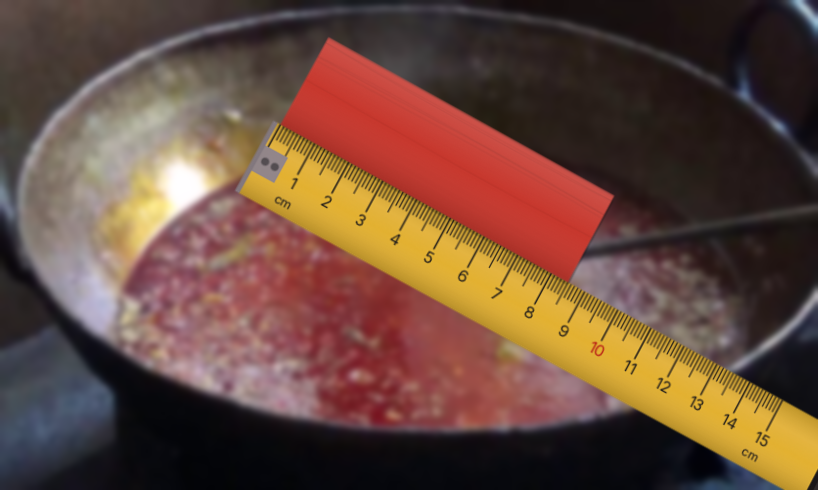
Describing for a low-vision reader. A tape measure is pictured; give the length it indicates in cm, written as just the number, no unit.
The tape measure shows 8.5
